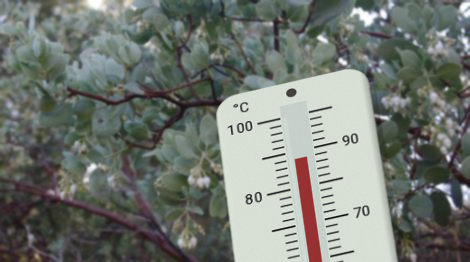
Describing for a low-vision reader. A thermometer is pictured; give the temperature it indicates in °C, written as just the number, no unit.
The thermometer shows 88
